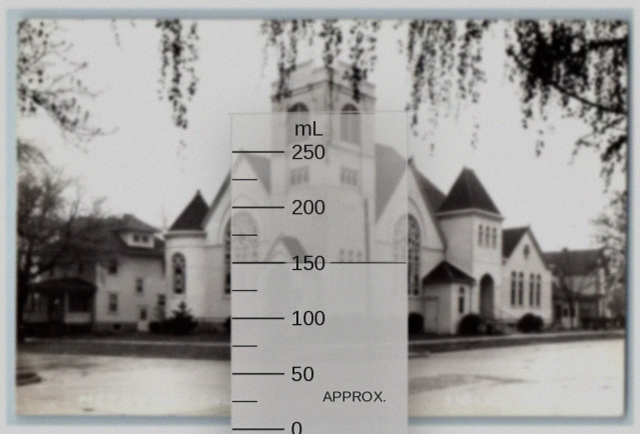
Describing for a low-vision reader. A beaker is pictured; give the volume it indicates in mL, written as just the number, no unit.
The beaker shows 150
